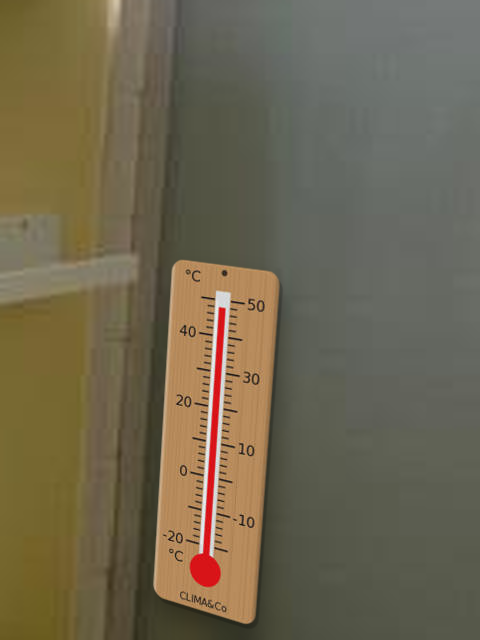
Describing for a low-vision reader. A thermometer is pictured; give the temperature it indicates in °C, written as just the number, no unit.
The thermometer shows 48
